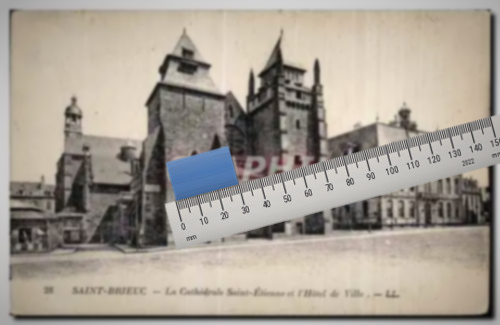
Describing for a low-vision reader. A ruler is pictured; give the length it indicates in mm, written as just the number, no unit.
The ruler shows 30
